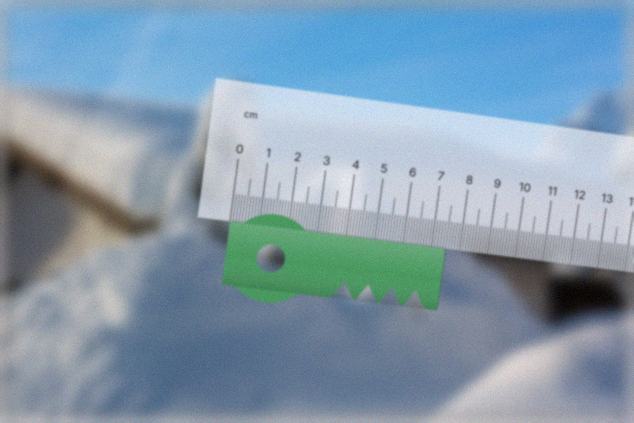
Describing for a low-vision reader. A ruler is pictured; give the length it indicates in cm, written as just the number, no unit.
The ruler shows 7.5
